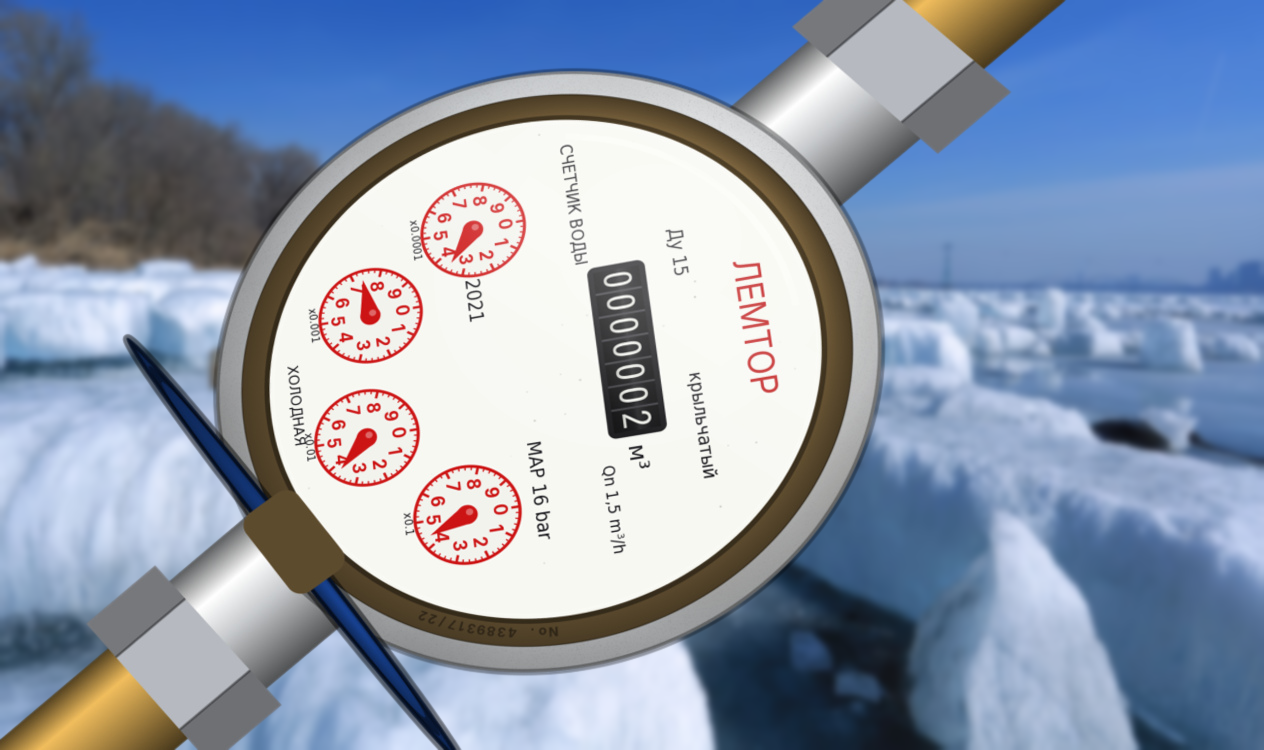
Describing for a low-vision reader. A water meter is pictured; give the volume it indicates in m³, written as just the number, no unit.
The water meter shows 2.4373
